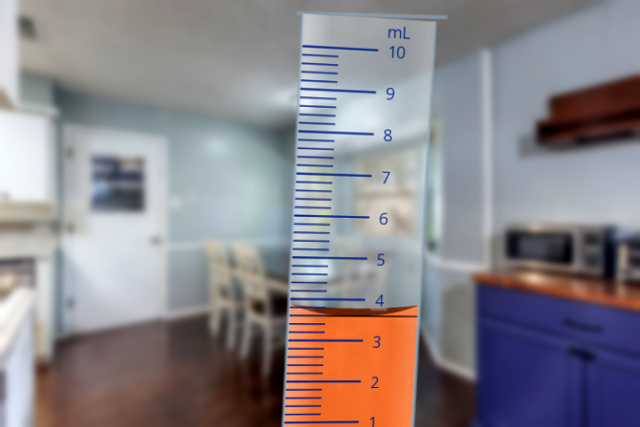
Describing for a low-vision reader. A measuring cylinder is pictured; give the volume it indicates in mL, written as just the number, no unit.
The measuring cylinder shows 3.6
